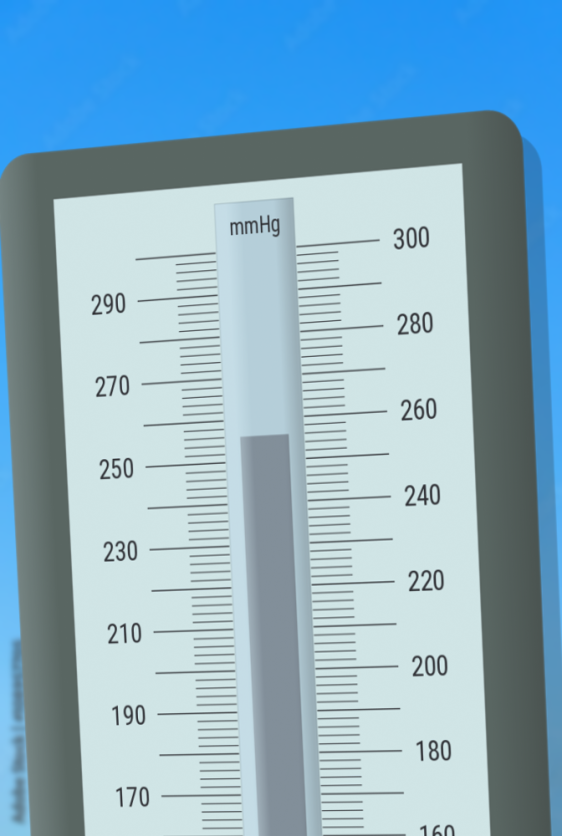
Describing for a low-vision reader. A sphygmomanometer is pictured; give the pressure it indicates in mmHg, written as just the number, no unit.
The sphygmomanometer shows 256
